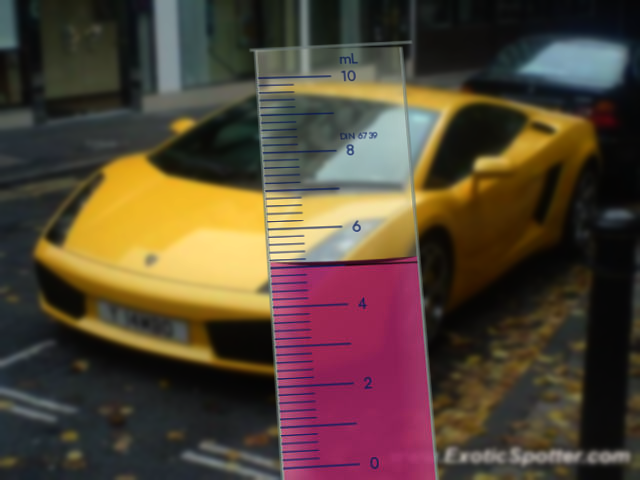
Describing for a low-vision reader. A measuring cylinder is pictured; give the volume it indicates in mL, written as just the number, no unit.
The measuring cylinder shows 5
